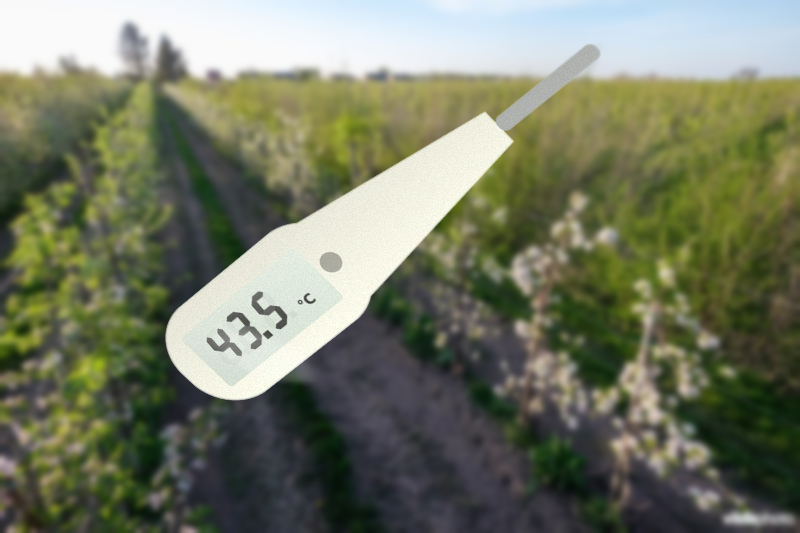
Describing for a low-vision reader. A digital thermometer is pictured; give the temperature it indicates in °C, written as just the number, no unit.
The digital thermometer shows 43.5
